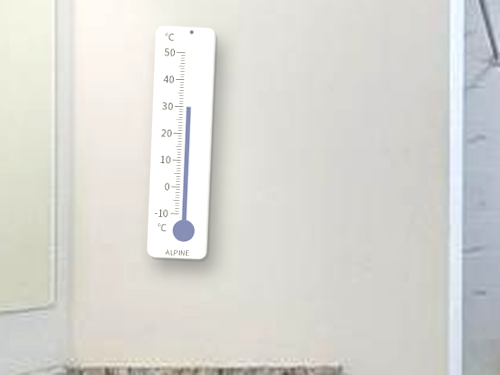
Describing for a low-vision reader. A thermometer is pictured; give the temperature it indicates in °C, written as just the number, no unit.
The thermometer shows 30
